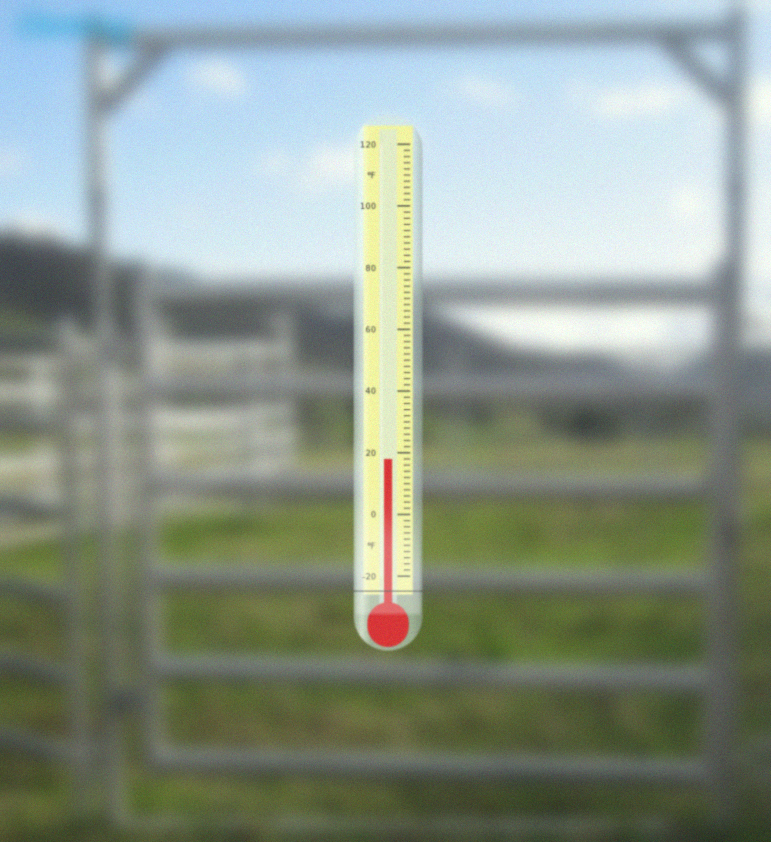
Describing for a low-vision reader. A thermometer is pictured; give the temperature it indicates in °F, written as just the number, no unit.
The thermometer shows 18
